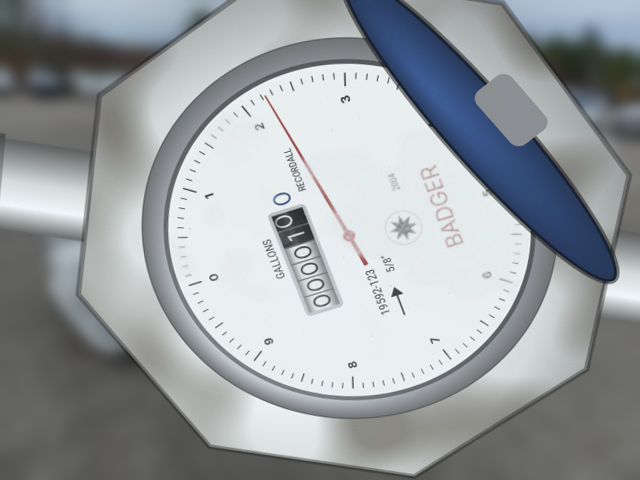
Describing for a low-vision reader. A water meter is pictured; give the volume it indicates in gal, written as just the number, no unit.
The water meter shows 102.2
